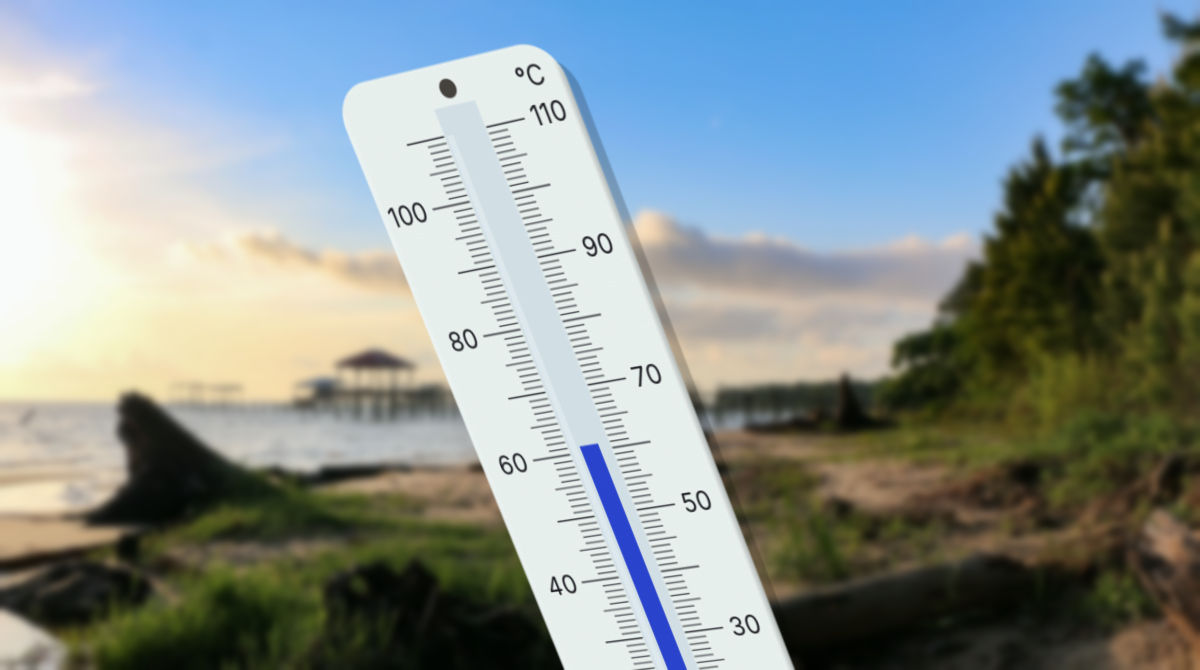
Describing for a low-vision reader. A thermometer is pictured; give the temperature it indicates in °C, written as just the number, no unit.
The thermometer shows 61
